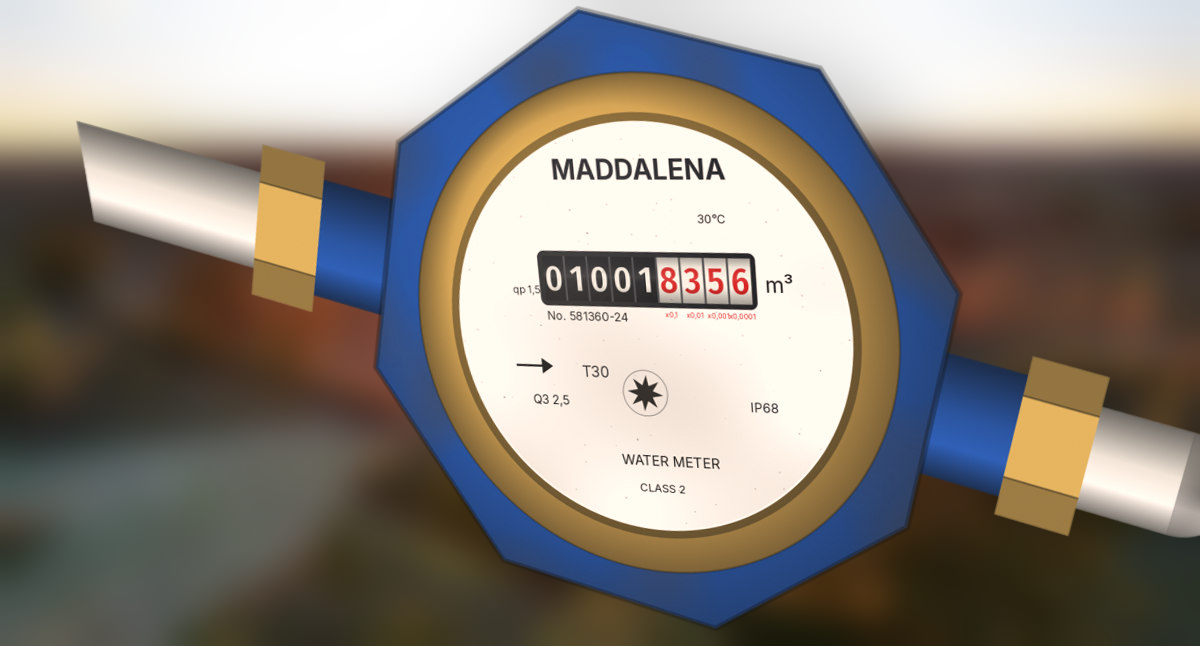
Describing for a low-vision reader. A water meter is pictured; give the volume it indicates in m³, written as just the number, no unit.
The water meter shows 1001.8356
